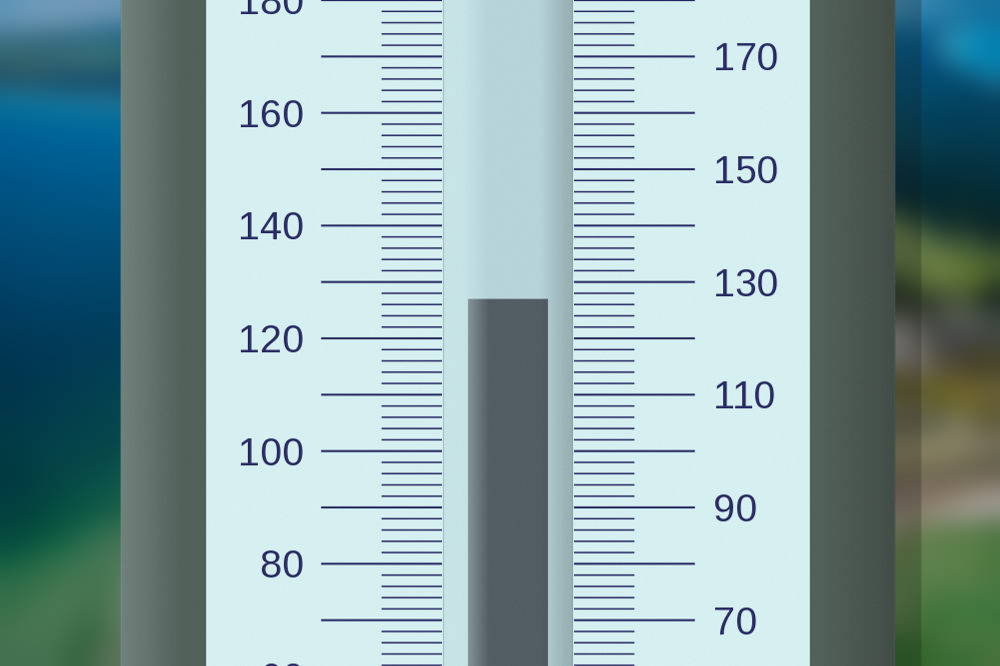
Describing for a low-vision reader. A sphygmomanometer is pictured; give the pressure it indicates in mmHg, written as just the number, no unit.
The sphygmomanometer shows 127
